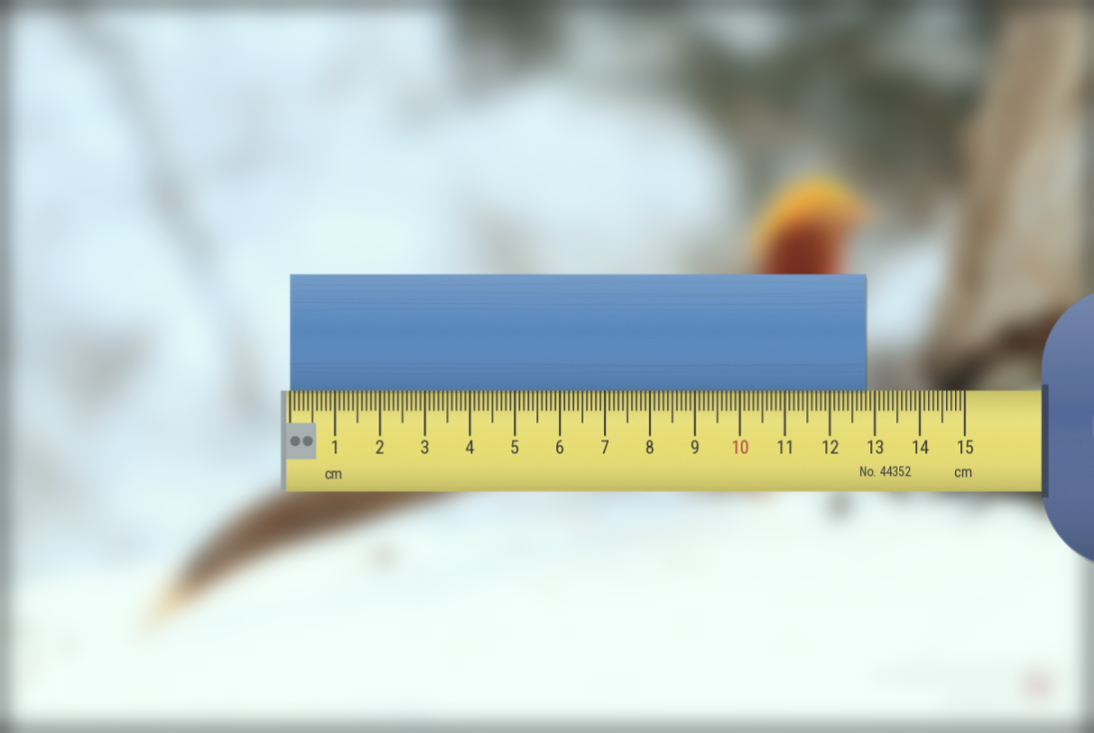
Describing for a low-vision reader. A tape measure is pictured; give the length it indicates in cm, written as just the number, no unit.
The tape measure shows 12.8
